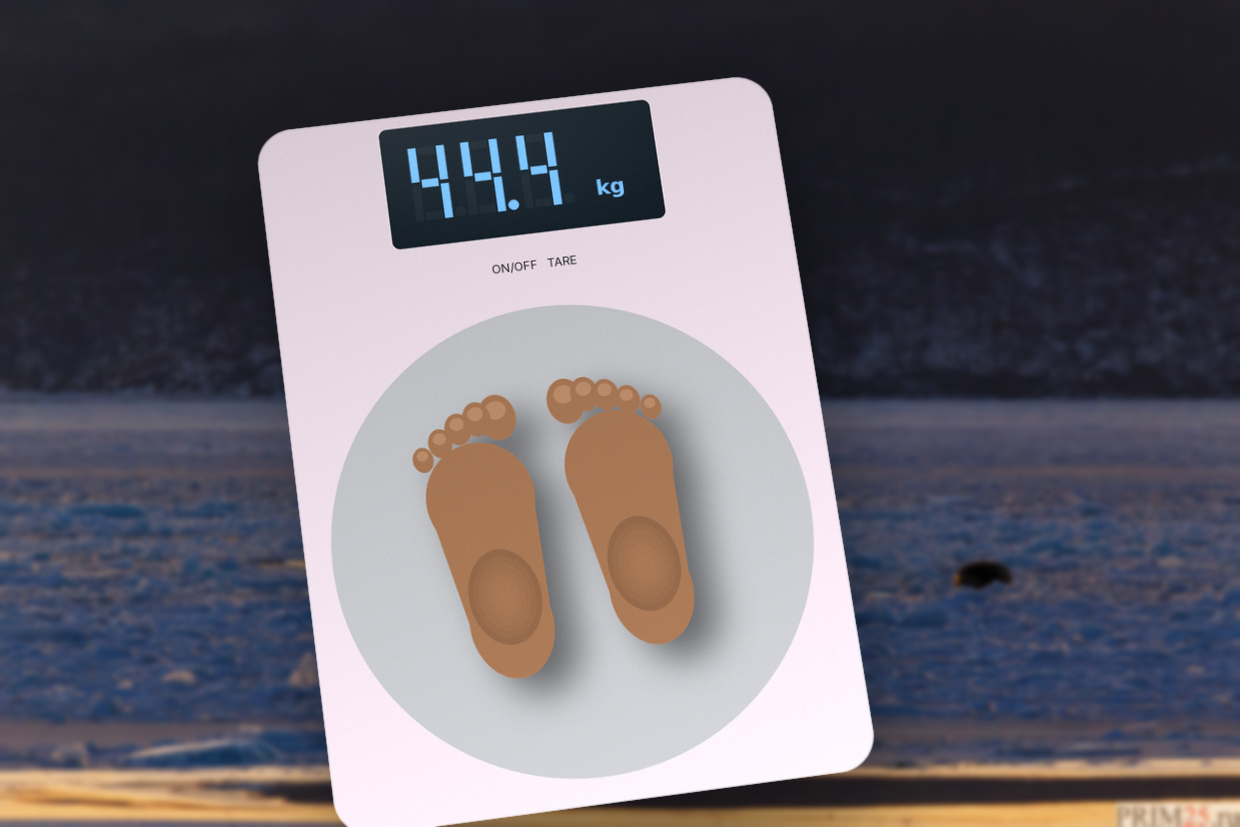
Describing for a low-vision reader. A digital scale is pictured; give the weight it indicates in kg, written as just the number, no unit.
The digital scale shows 44.4
